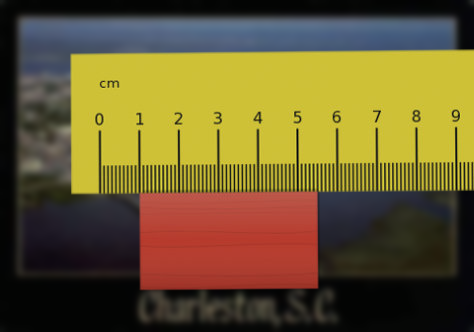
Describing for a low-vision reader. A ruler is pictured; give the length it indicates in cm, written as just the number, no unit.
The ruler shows 4.5
